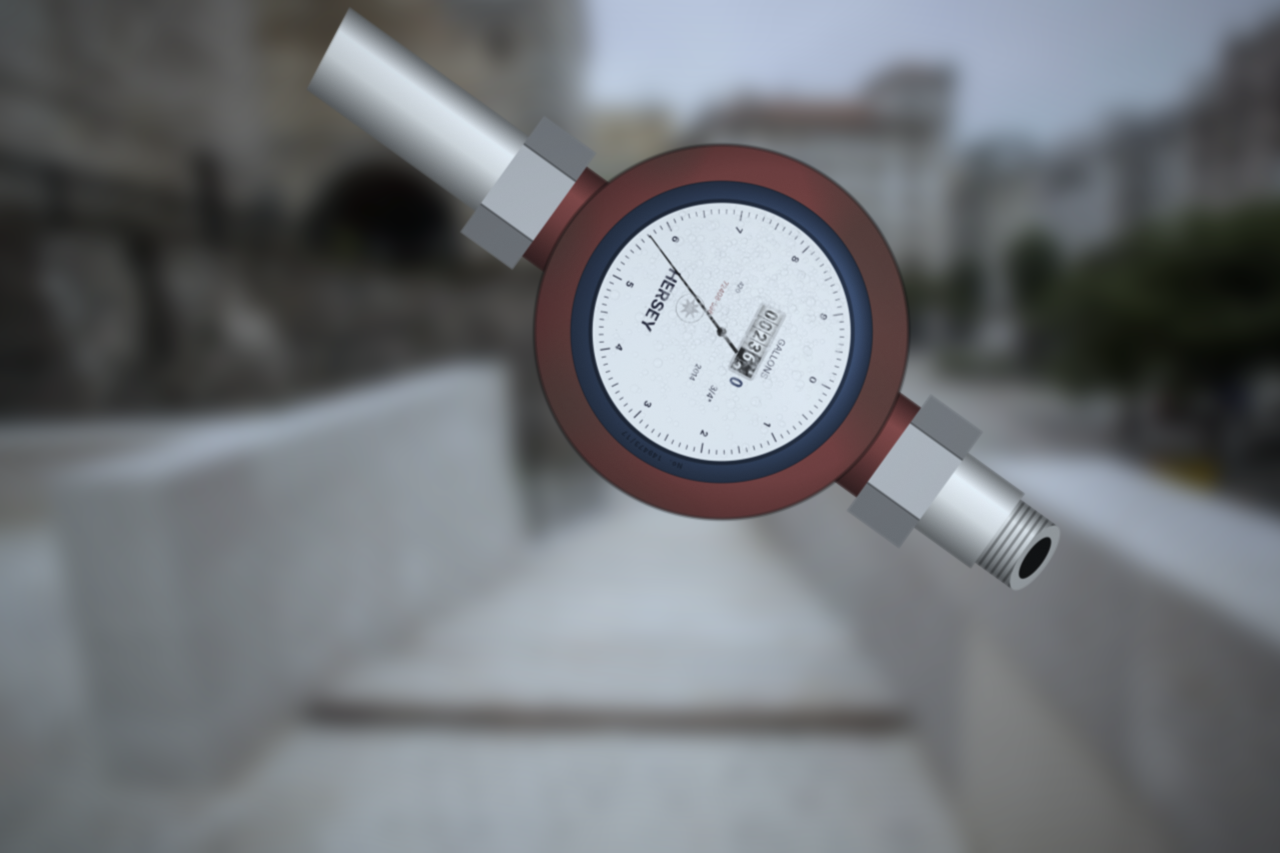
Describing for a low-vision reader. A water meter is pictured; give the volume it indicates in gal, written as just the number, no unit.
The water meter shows 23615.7
